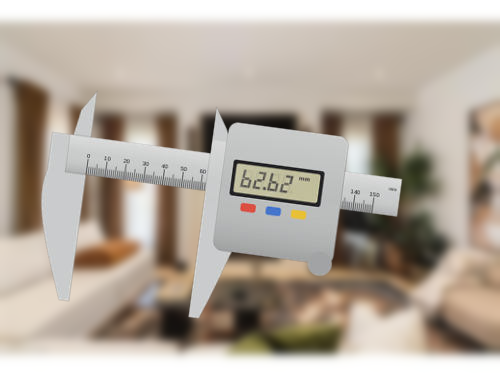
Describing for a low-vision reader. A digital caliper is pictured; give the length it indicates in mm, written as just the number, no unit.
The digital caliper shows 62.62
